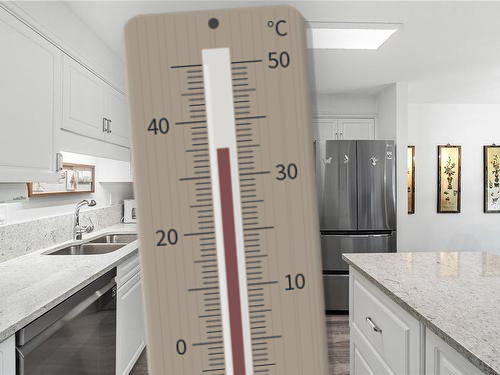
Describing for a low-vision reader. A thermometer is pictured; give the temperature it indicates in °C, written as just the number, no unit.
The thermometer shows 35
